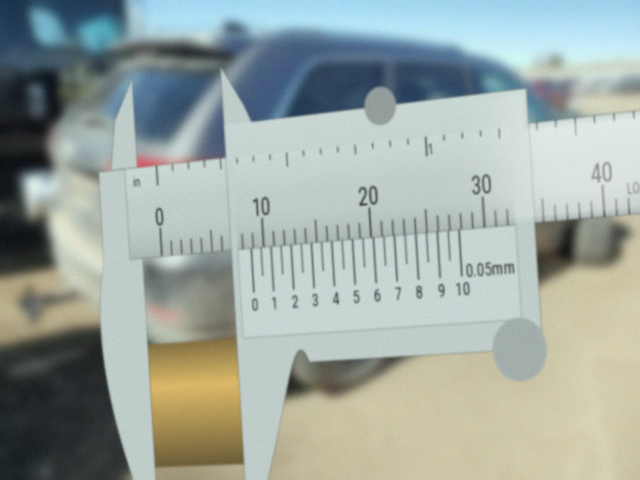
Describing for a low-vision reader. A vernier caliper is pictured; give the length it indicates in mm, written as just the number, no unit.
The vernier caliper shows 8.8
